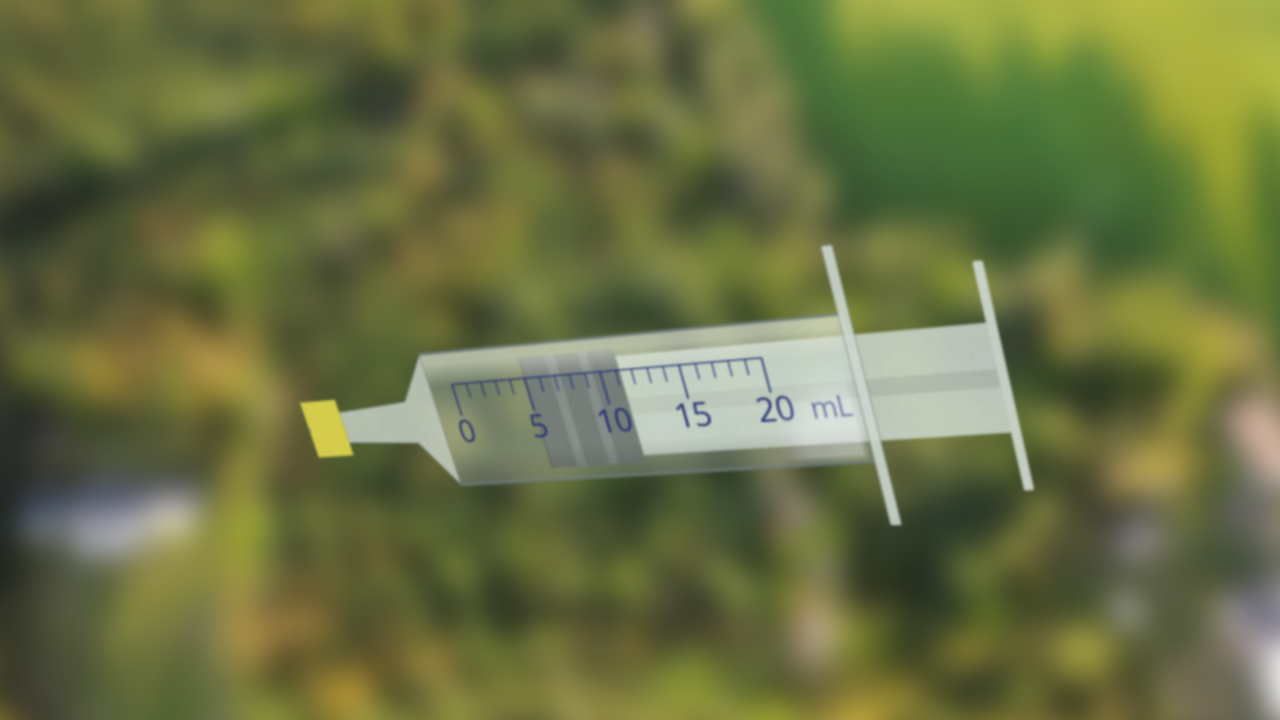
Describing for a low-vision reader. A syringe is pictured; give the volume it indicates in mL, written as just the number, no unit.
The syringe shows 5
